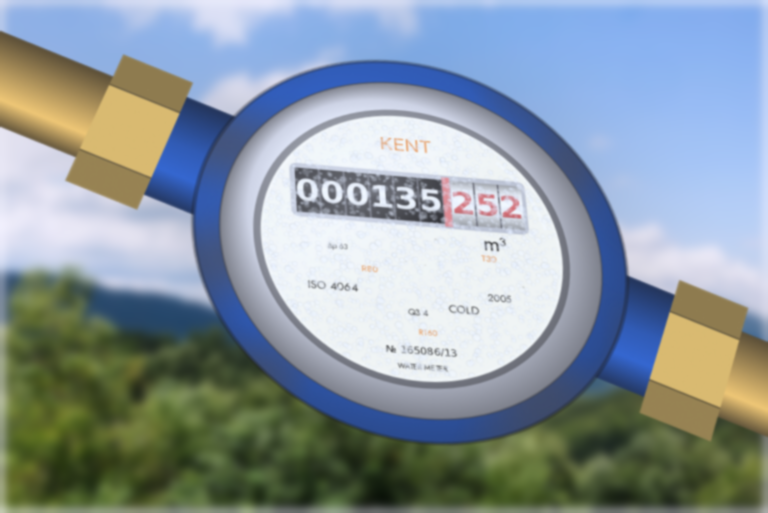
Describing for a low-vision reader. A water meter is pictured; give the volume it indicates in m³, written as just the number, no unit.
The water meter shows 135.252
